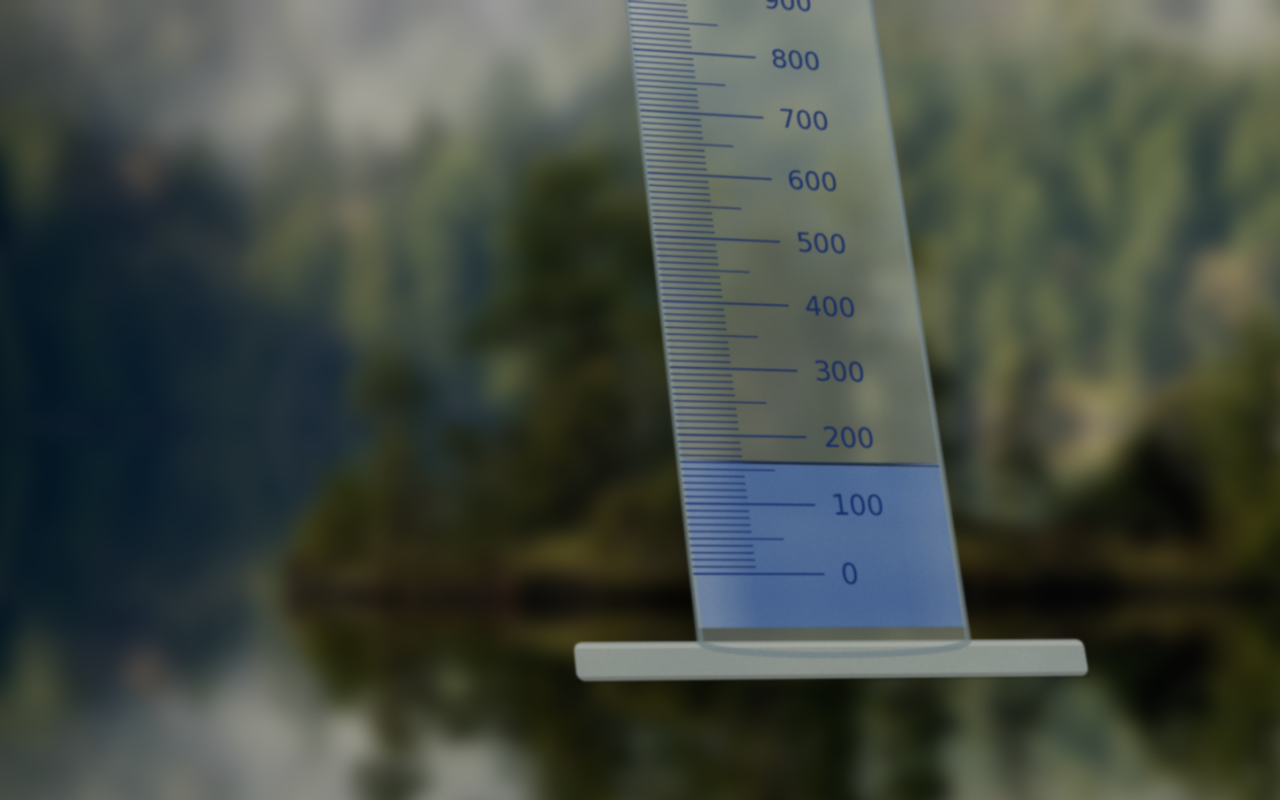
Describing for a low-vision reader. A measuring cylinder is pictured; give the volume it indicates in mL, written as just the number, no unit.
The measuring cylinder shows 160
